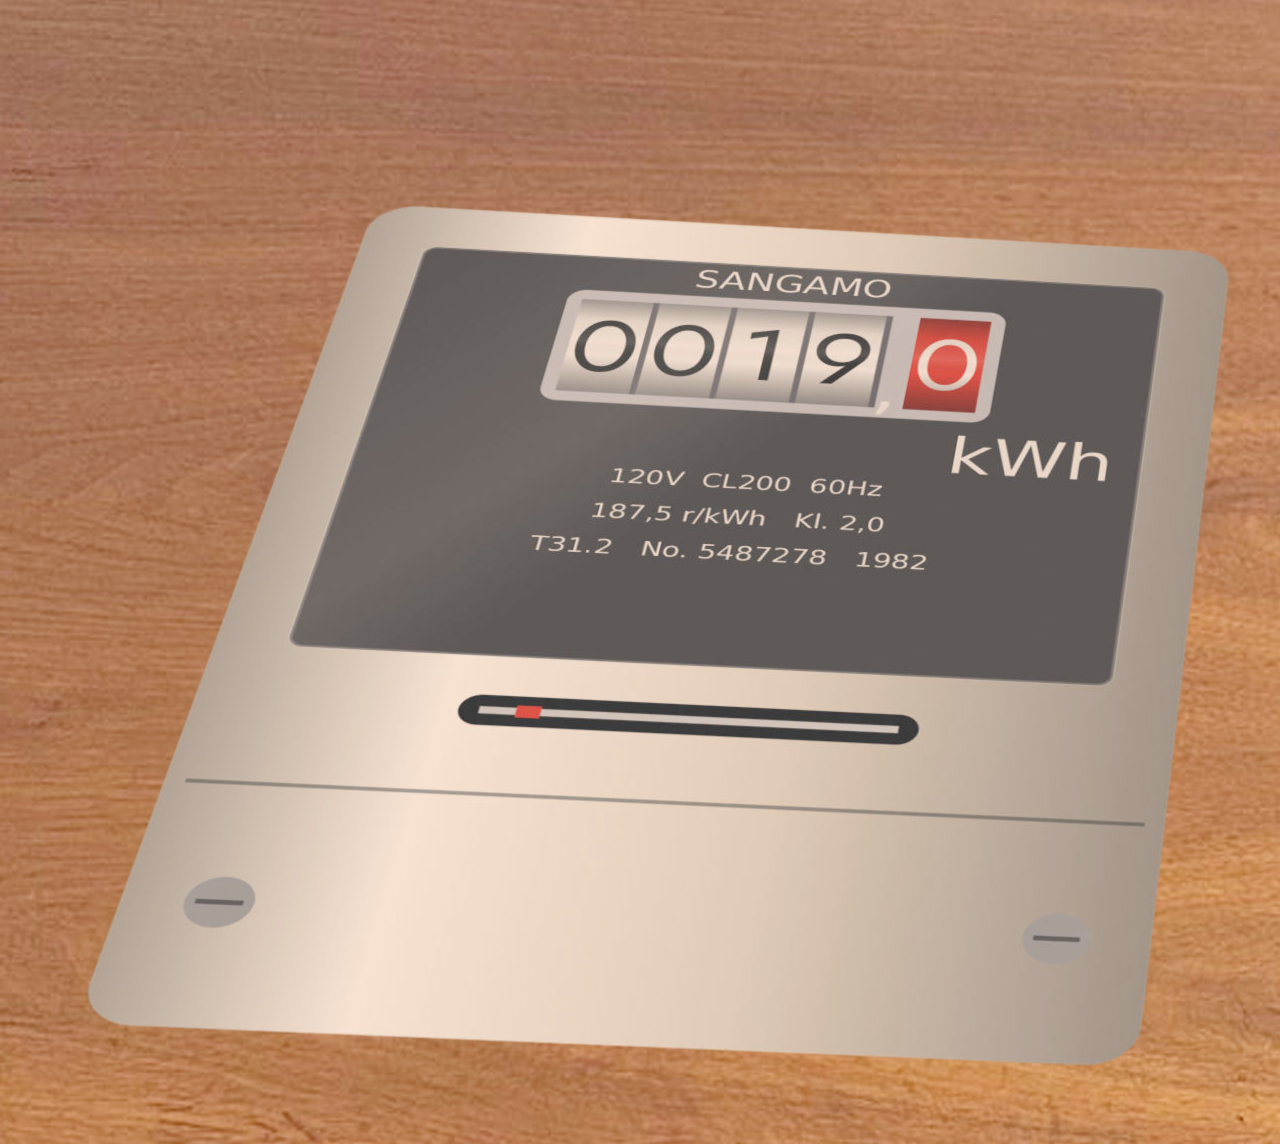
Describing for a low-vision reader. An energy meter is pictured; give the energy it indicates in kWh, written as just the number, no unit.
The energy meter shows 19.0
